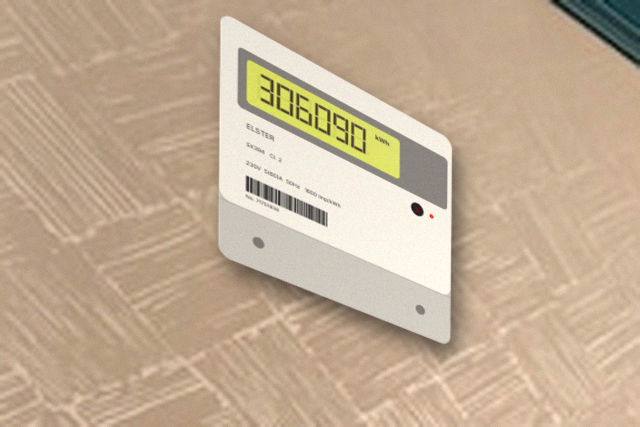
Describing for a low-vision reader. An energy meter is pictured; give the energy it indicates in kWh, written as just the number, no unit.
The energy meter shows 306090
